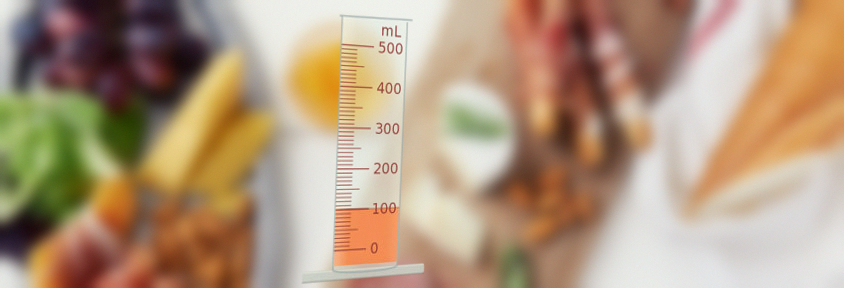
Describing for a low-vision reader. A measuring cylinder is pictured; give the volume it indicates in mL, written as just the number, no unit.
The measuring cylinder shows 100
